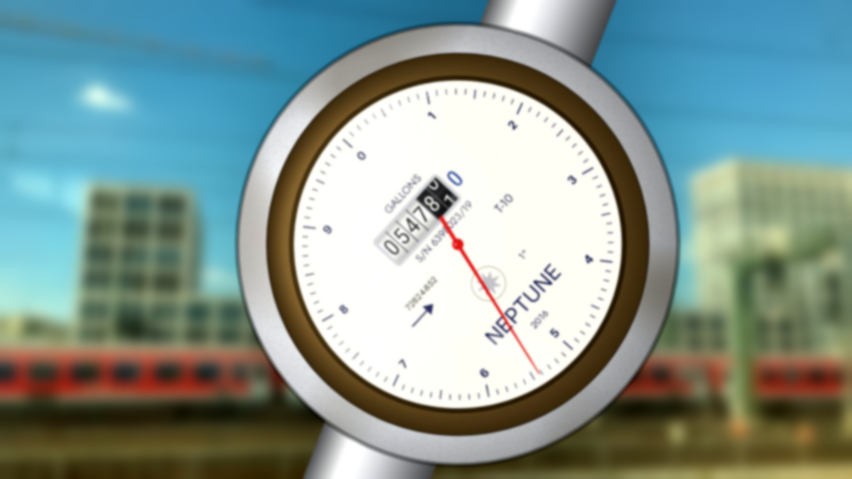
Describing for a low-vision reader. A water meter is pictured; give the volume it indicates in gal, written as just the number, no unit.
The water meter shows 547805.4
